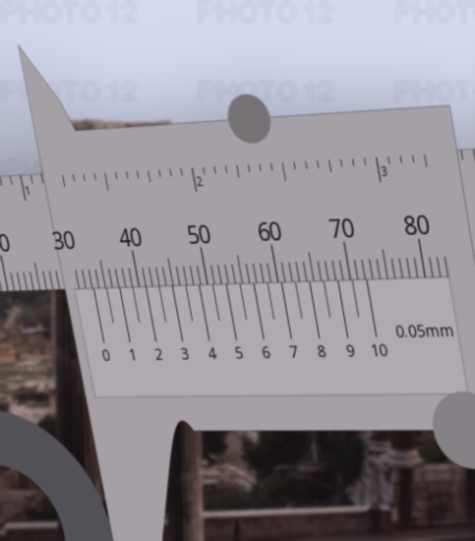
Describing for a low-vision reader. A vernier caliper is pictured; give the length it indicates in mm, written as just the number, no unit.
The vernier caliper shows 33.2
